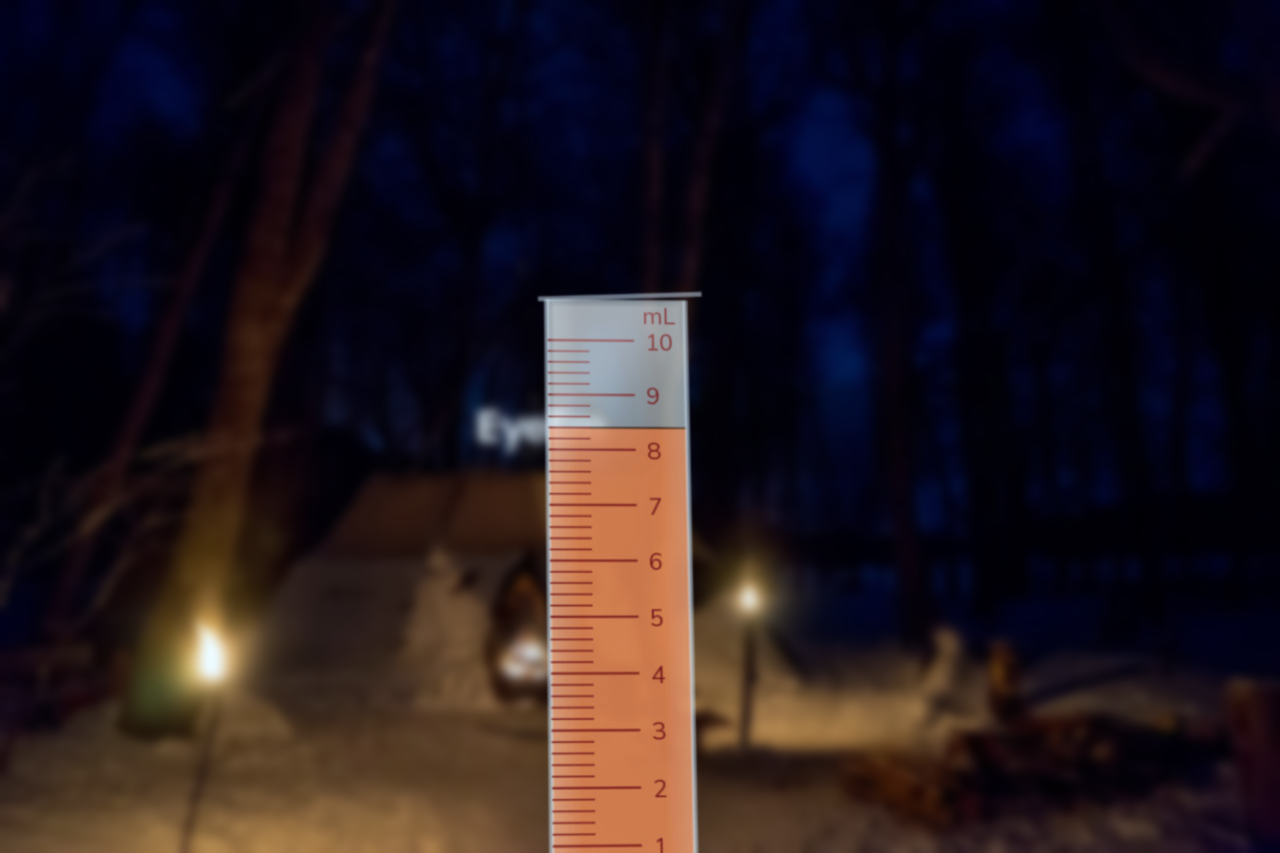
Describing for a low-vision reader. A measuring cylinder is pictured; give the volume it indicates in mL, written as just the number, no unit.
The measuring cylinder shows 8.4
